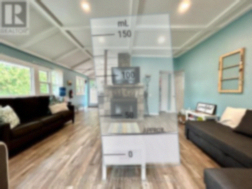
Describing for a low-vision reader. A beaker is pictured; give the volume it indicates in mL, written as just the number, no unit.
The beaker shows 25
